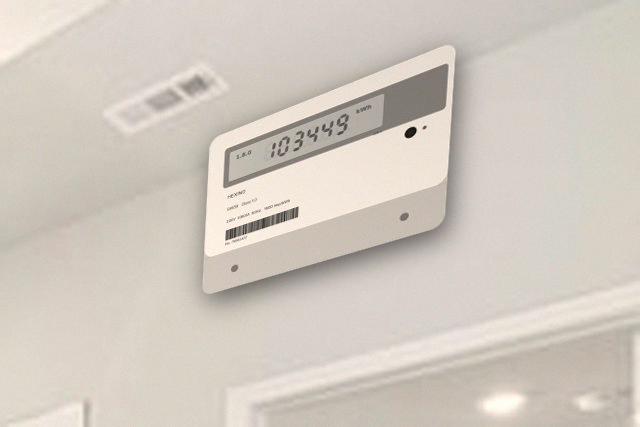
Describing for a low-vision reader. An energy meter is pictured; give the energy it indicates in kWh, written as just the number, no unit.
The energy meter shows 103449
